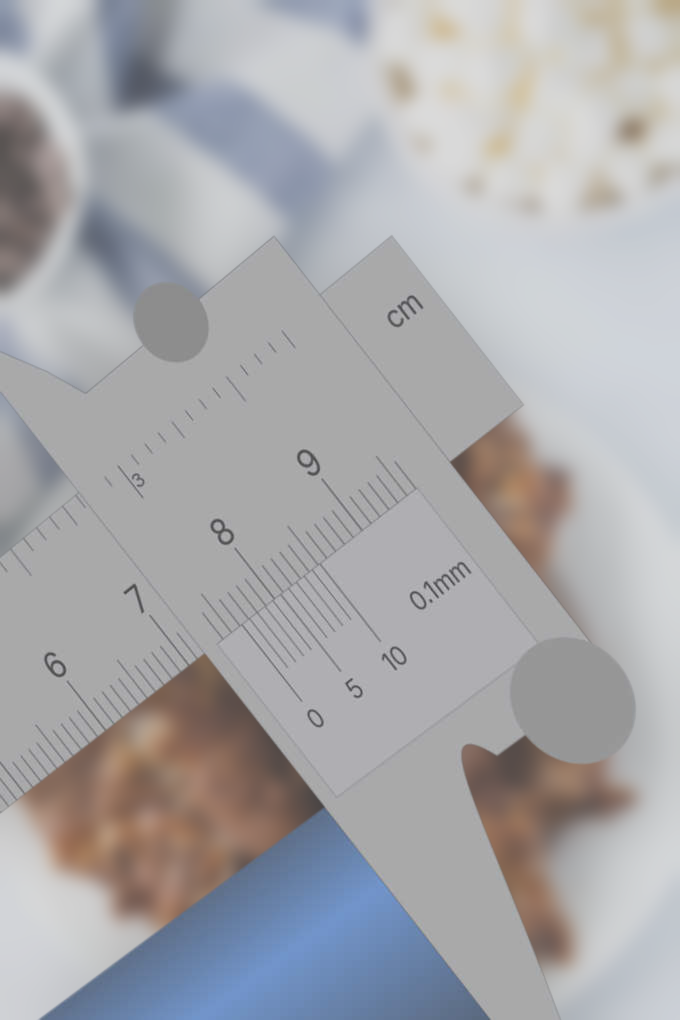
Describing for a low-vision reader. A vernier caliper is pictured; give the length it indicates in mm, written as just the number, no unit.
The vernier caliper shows 76.2
